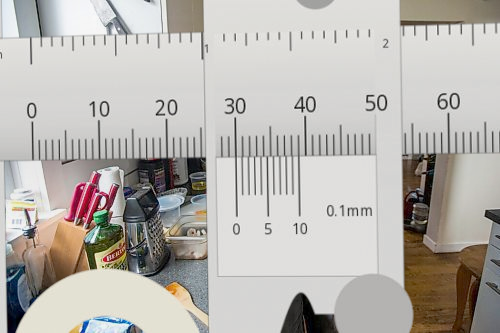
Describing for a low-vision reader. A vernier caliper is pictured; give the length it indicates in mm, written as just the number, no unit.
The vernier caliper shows 30.0
